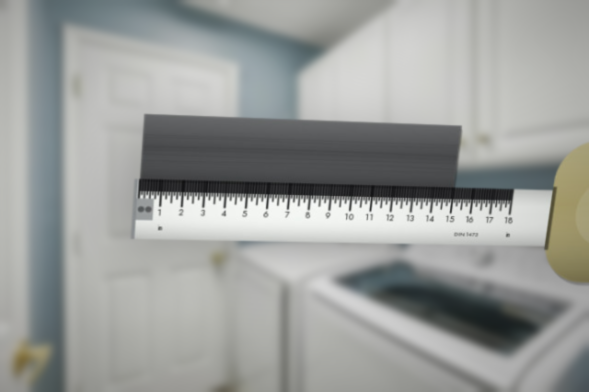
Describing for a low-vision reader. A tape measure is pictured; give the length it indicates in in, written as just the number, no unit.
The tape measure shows 15
